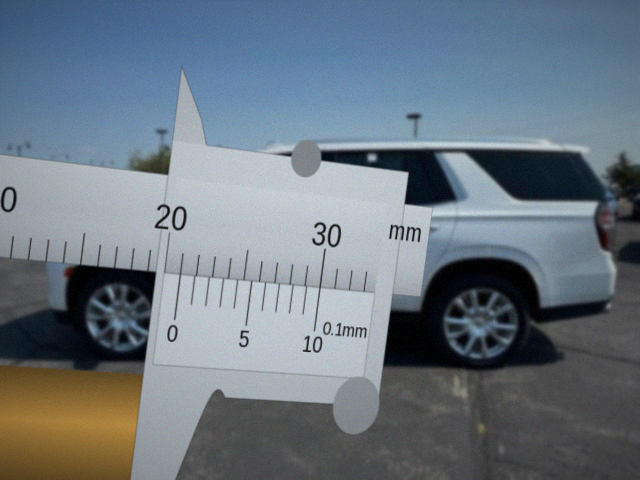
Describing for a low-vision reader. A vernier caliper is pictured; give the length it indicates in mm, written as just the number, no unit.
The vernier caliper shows 21.0
